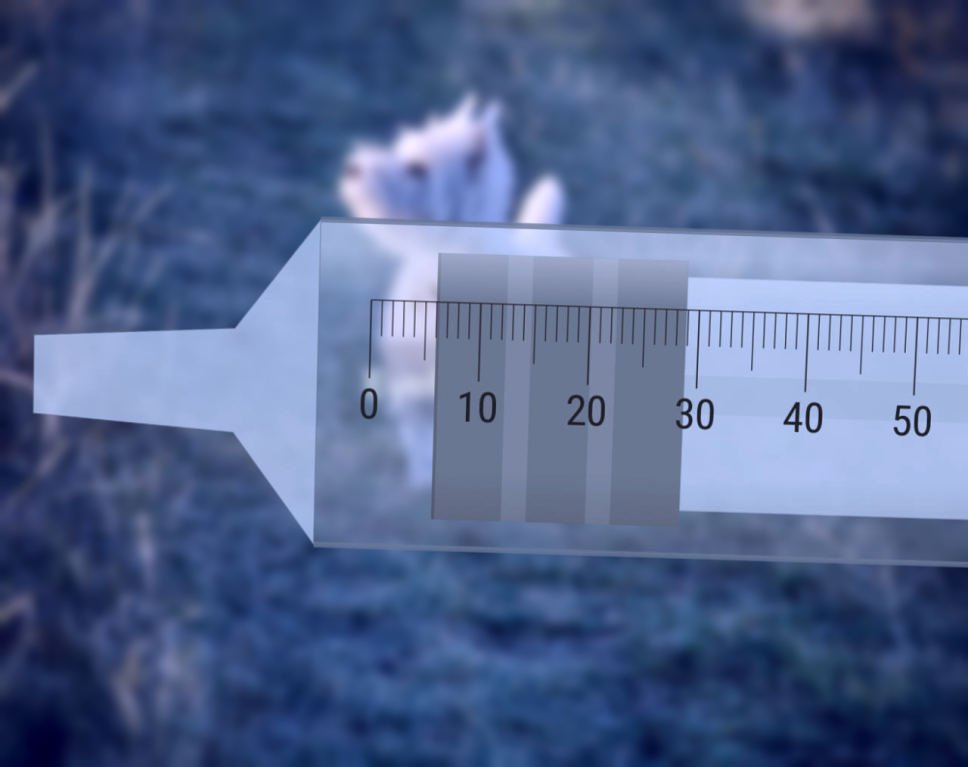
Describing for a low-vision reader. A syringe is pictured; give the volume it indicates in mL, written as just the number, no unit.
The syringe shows 6
